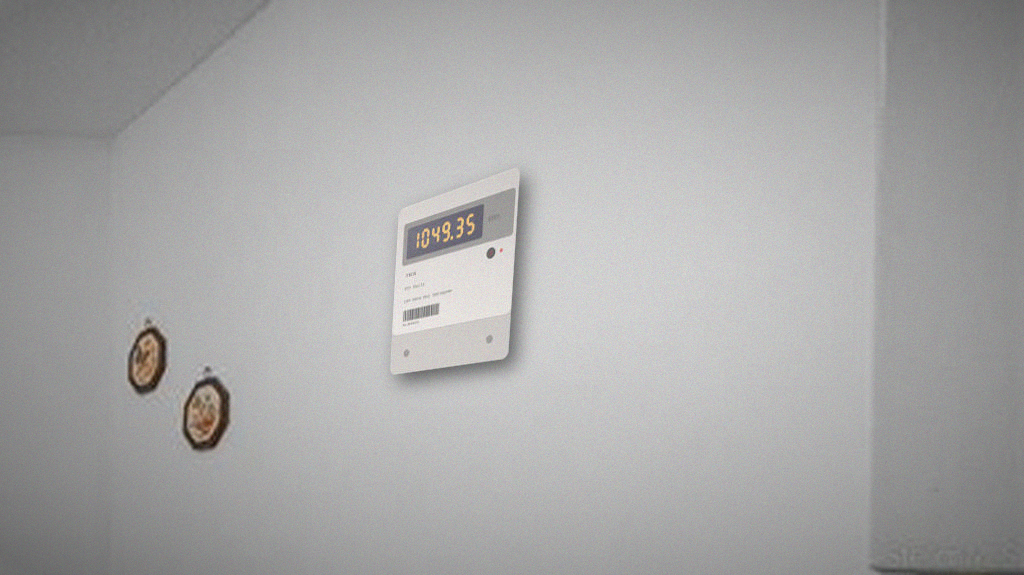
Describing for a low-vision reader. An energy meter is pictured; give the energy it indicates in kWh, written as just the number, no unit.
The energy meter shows 1049.35
